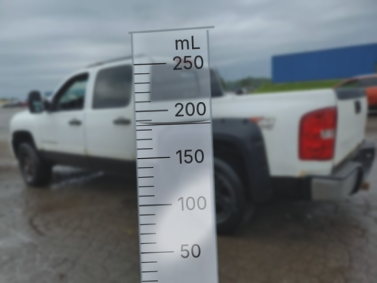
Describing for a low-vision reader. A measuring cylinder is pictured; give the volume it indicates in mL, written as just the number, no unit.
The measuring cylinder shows 185
